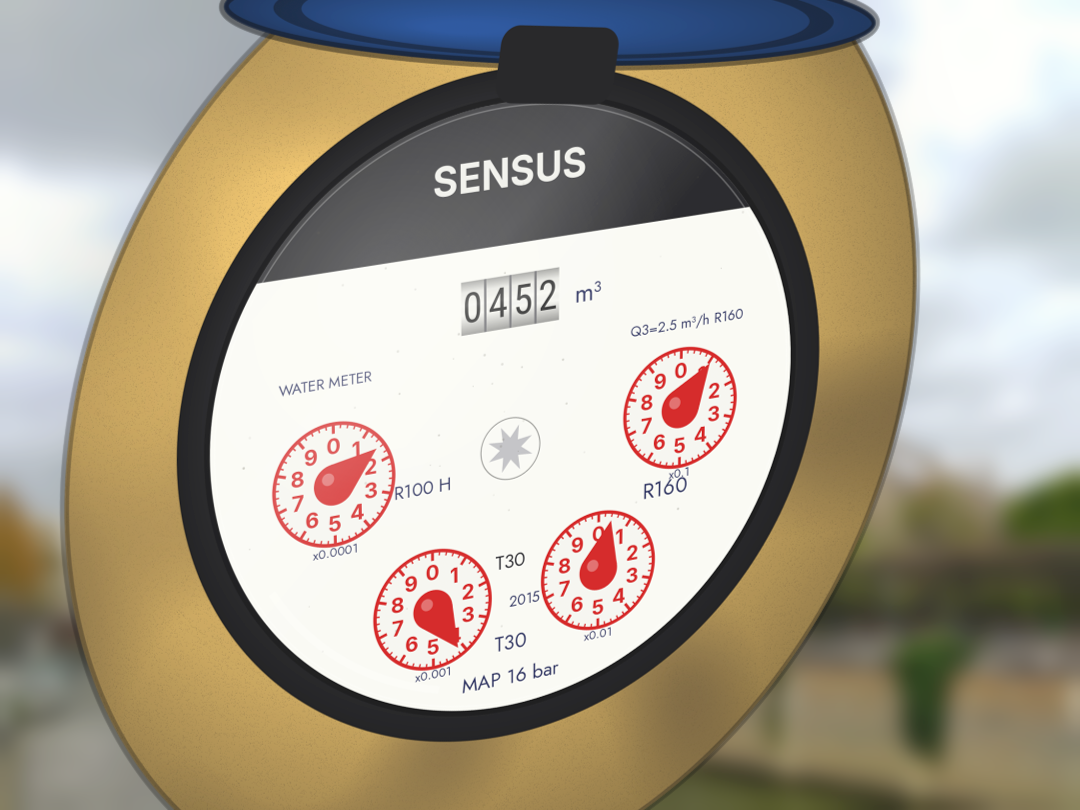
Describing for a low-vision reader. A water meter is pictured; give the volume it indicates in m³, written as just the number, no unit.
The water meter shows 452.1041
